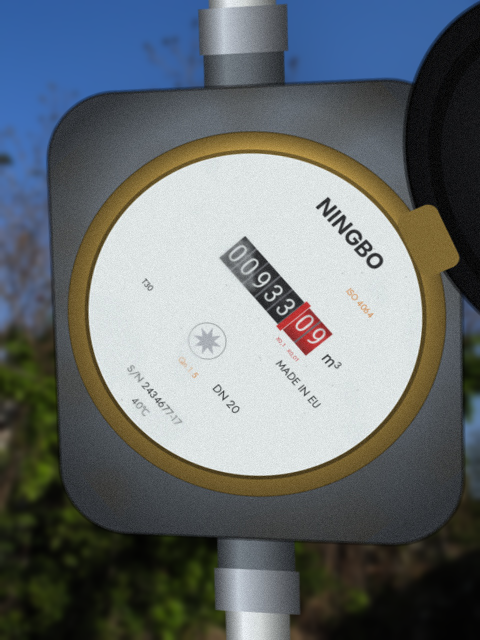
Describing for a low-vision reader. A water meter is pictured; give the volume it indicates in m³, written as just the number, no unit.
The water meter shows 933.09
